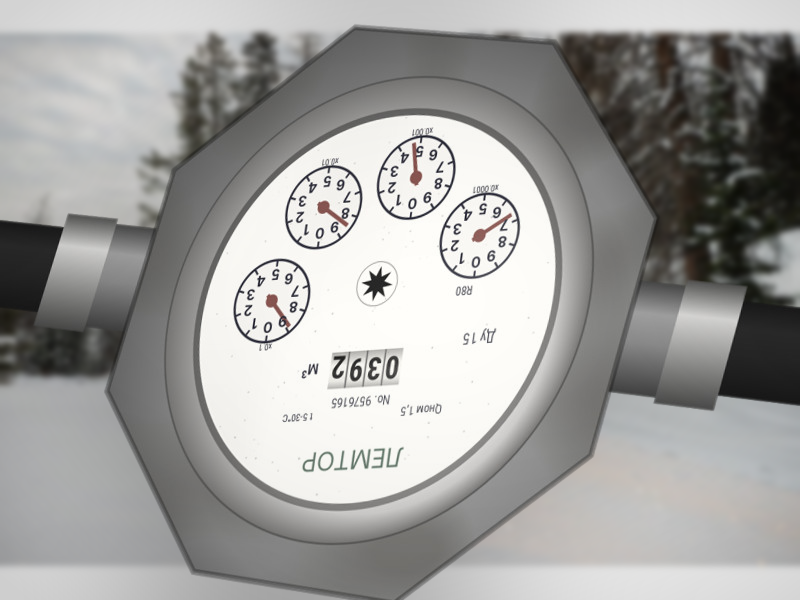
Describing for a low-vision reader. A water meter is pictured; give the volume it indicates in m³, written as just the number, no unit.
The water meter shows 391.8846
